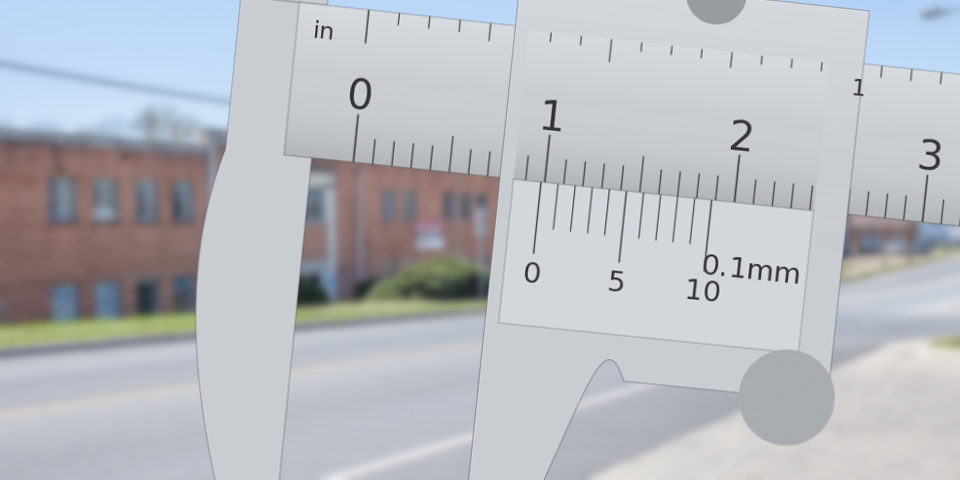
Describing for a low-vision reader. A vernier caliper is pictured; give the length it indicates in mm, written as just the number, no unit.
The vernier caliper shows 9.8
